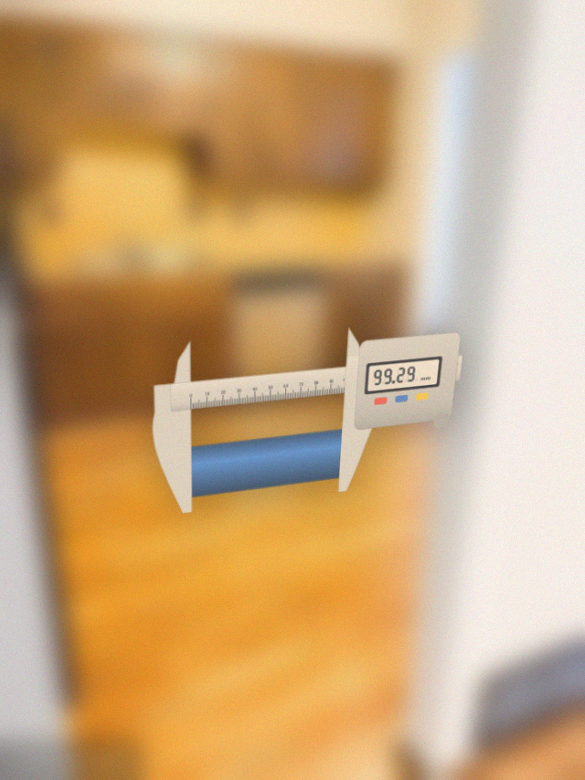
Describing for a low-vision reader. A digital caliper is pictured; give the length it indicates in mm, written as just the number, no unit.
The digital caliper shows 99.29
